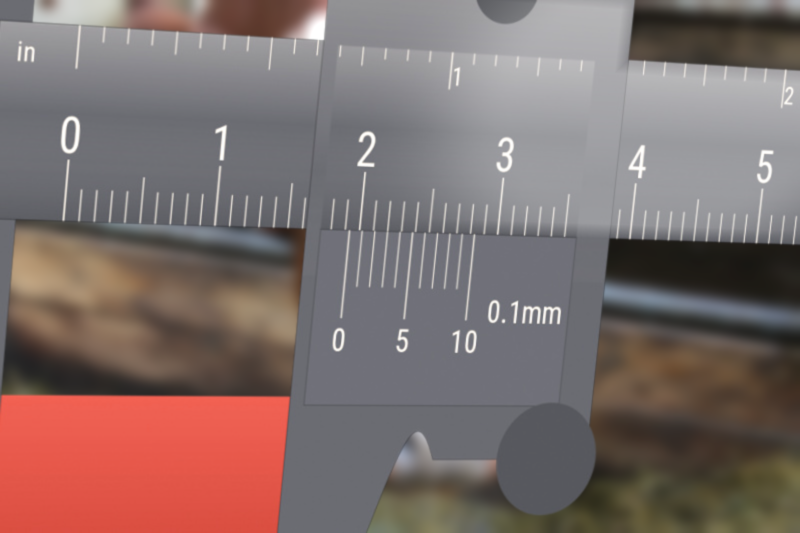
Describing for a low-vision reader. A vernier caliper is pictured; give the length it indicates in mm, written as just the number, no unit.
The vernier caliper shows 19.3
